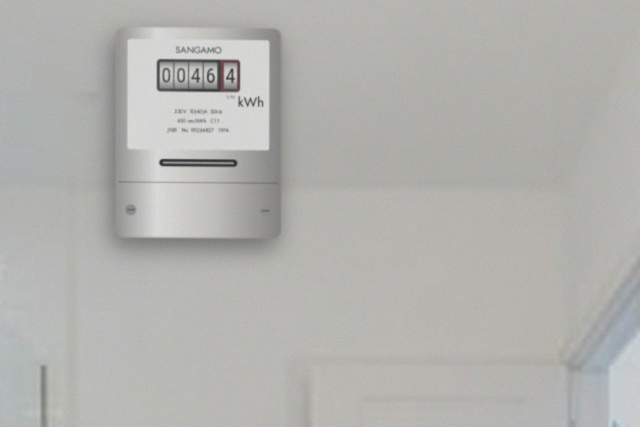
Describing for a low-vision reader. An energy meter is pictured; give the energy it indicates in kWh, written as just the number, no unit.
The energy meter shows 46.4
